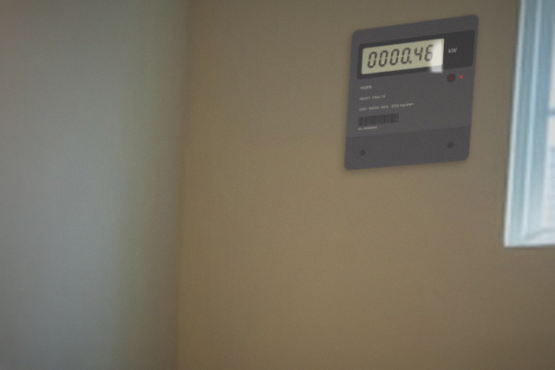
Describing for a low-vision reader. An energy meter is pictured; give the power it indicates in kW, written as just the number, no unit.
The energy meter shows 0.46
